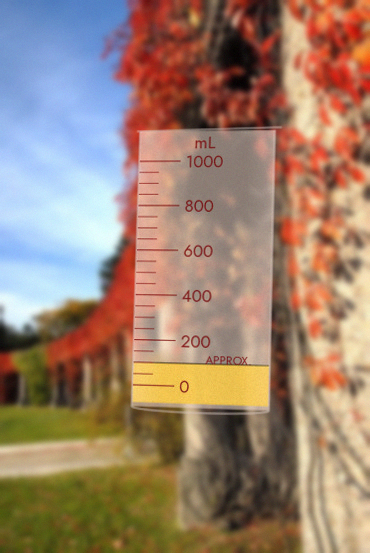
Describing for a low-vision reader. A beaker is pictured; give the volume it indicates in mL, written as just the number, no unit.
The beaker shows 100
